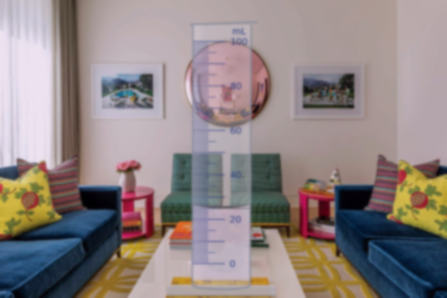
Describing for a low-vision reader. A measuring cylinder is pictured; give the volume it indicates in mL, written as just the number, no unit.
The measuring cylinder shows 25
